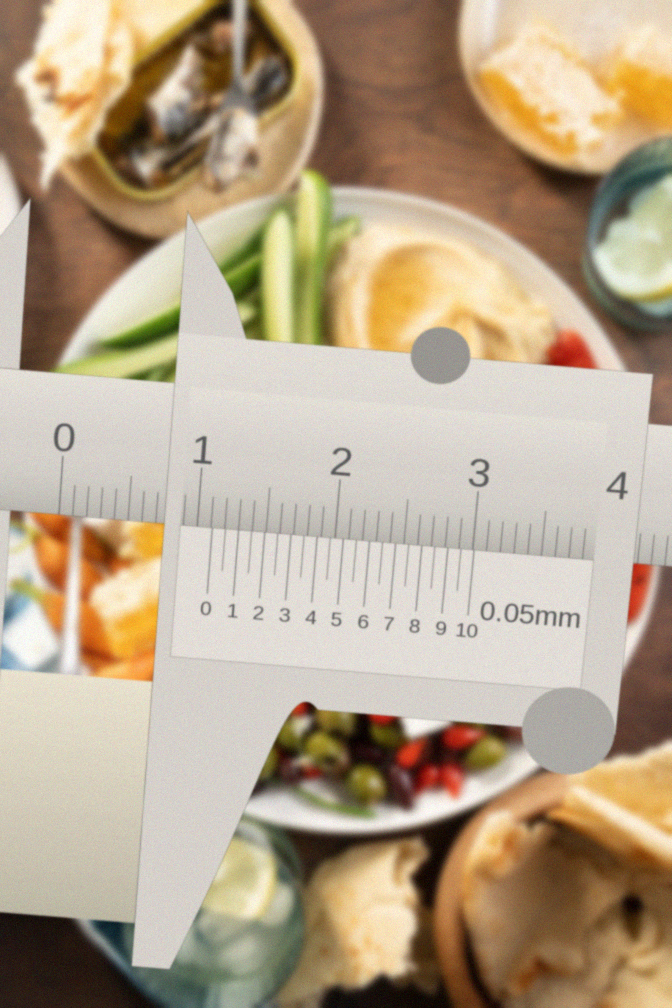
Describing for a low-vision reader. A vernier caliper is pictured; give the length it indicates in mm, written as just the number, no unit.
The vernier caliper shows 11.1
